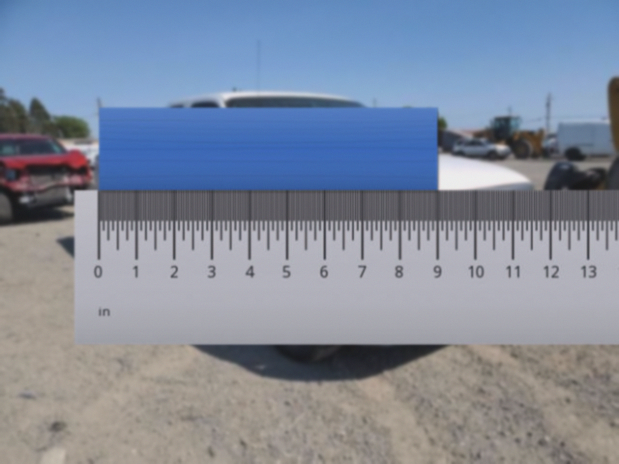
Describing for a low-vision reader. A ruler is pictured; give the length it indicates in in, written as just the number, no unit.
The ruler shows 9
